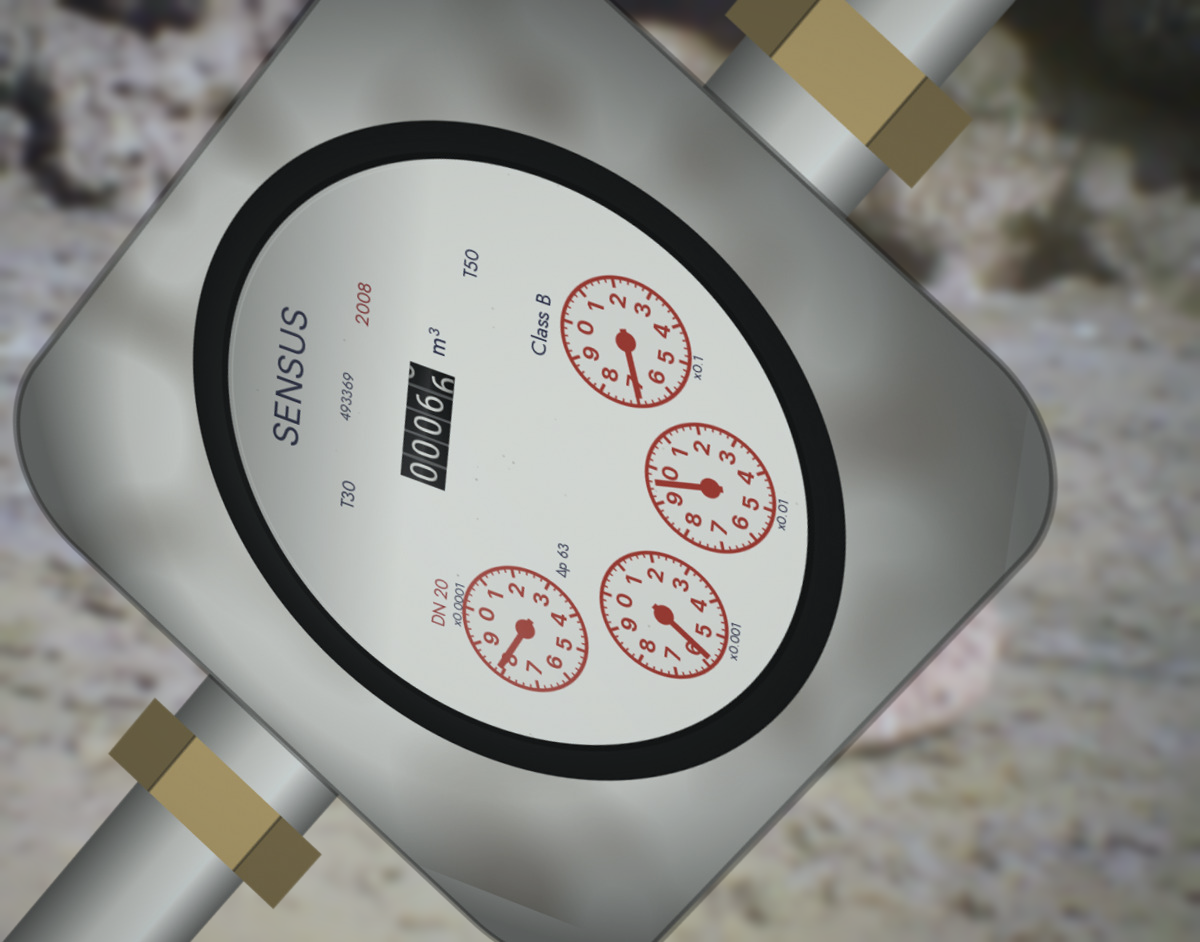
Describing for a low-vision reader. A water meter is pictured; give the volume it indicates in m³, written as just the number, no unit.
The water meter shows 65.6958
